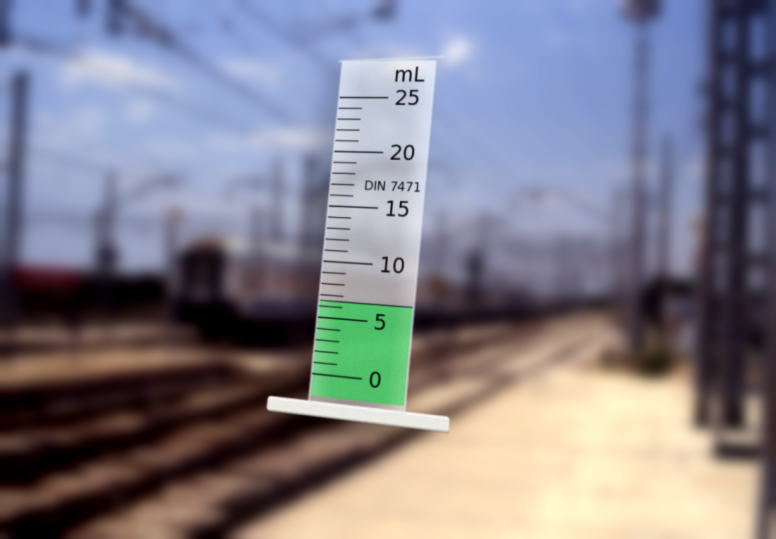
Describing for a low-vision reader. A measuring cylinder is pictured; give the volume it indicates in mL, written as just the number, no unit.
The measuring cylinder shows 6.5
